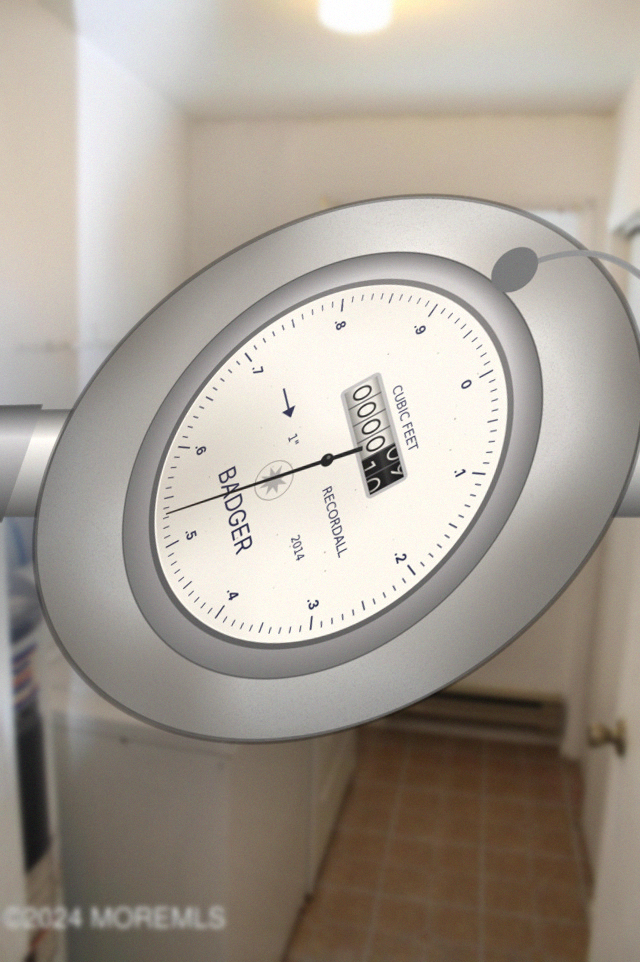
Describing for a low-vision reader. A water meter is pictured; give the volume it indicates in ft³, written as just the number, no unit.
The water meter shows 9.53
